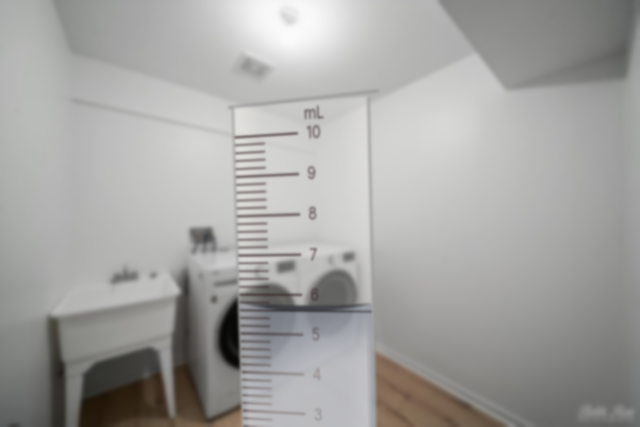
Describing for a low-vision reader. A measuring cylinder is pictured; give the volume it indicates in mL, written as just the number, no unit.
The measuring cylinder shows 5.6
